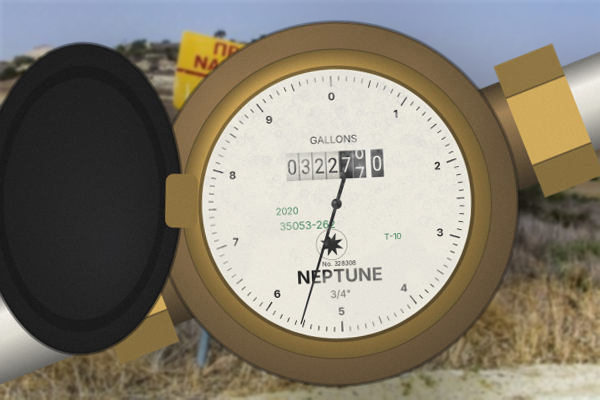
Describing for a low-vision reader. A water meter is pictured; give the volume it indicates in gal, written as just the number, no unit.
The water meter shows 322765.5
